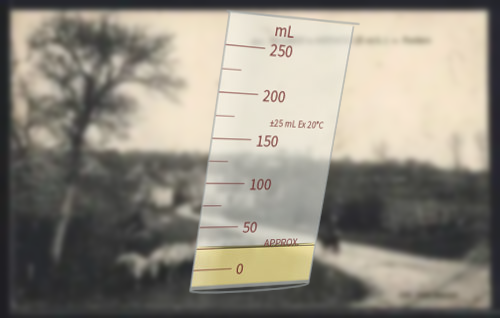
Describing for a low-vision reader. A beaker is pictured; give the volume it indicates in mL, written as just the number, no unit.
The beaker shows 25
